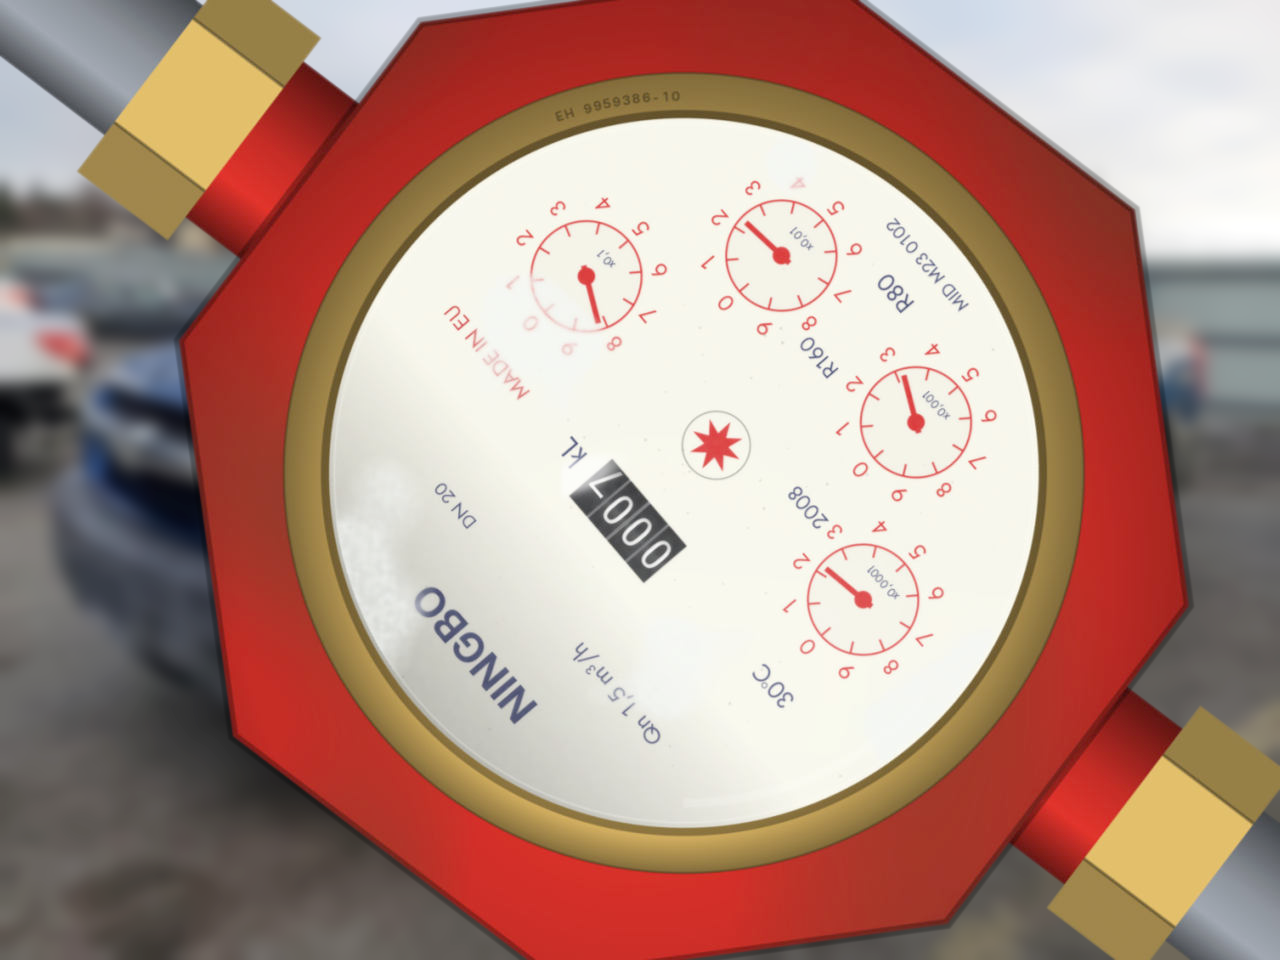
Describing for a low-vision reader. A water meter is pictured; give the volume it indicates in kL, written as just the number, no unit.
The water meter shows 6.8232
